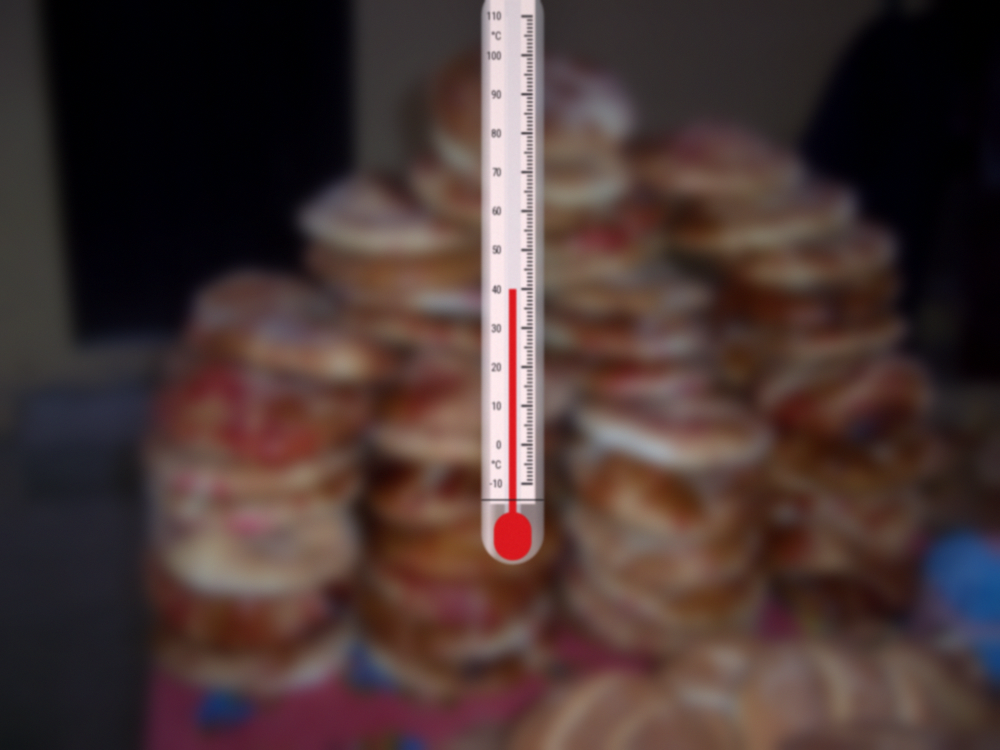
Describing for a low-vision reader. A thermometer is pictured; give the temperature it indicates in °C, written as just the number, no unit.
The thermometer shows 40
